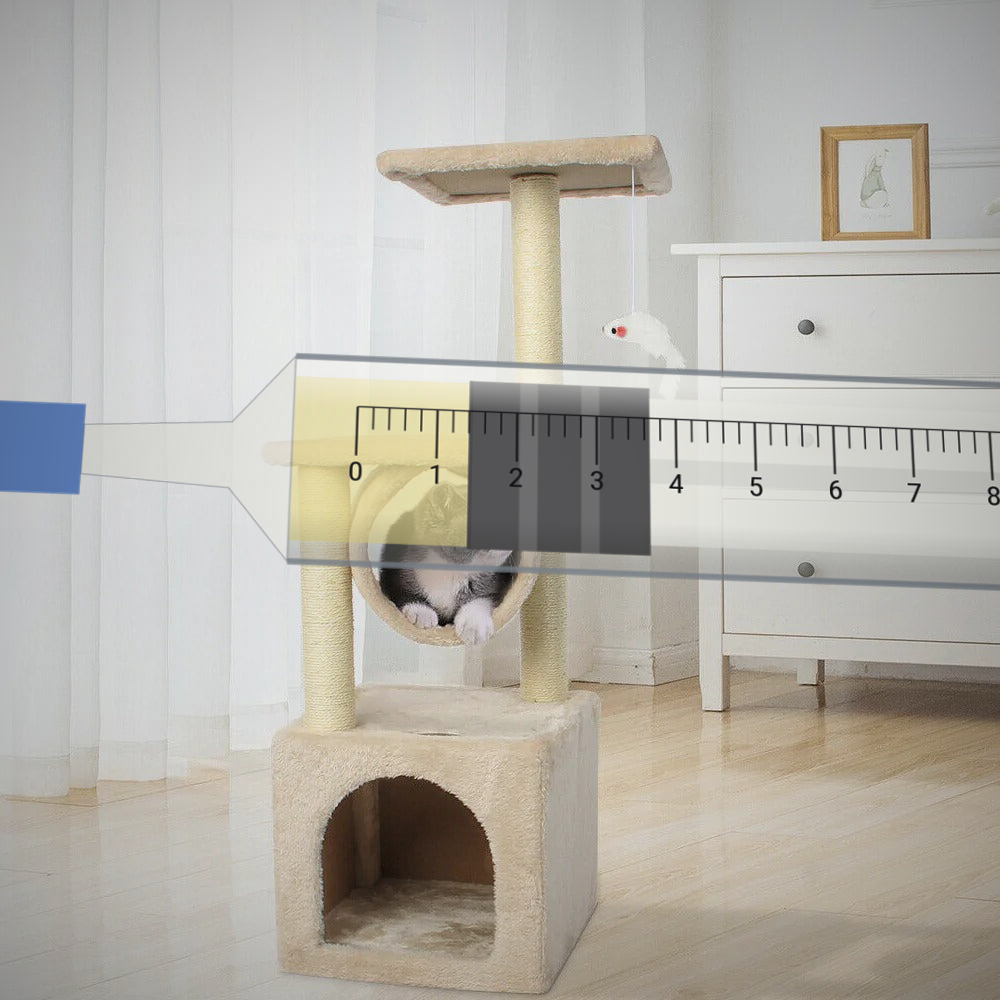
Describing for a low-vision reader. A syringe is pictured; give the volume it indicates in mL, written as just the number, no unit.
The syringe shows 1.4
